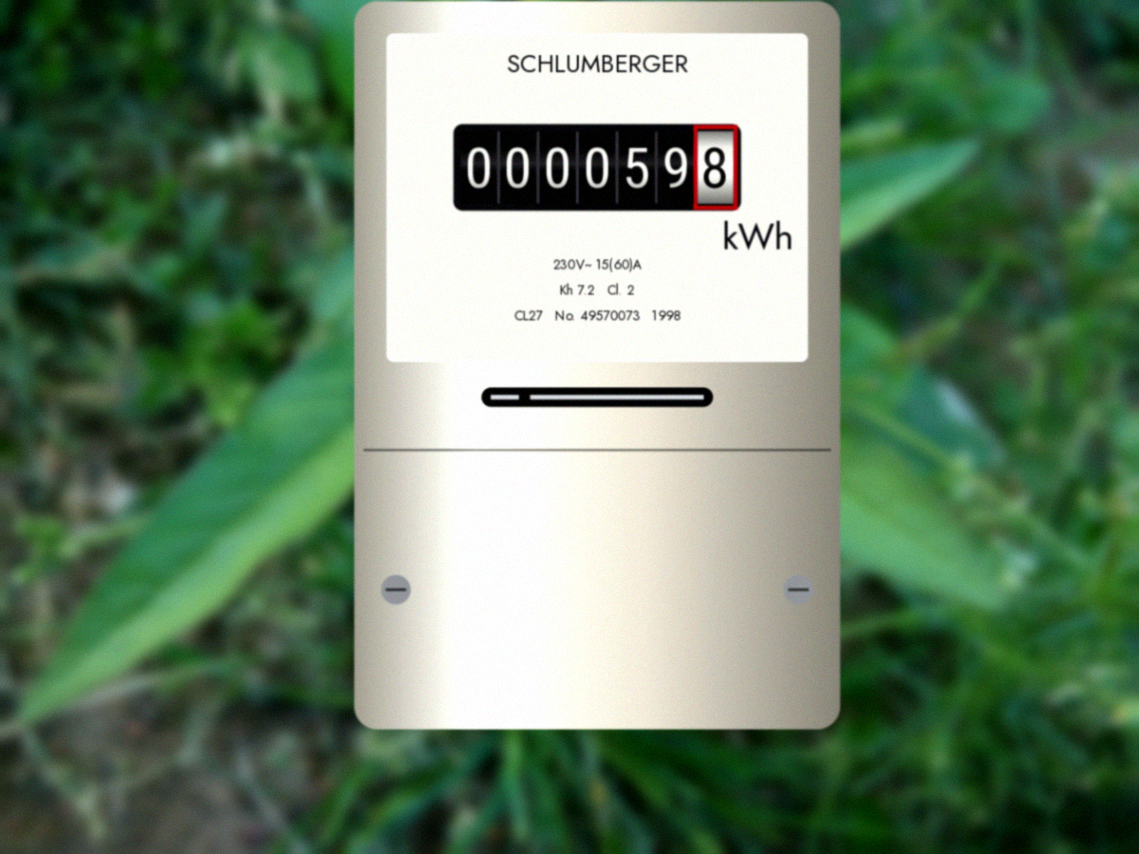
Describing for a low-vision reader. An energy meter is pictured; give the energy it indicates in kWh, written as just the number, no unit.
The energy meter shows 59.8
